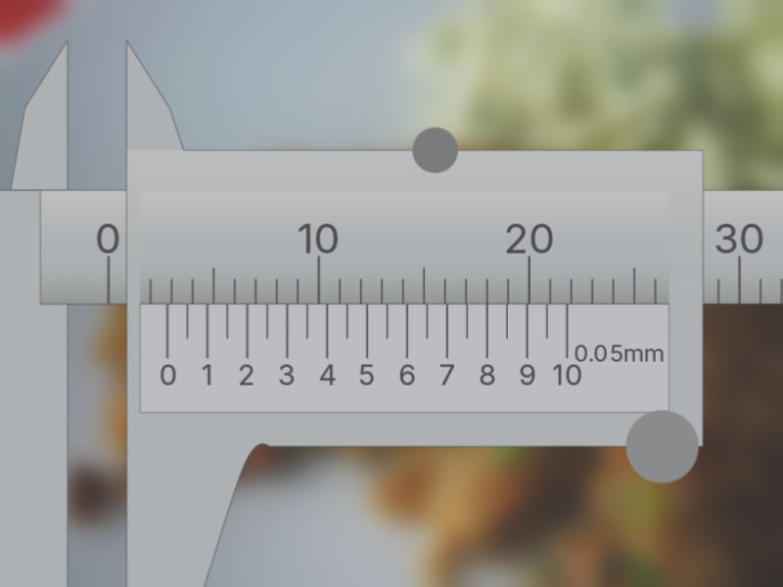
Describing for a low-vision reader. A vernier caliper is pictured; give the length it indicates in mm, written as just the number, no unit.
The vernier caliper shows 2.8
